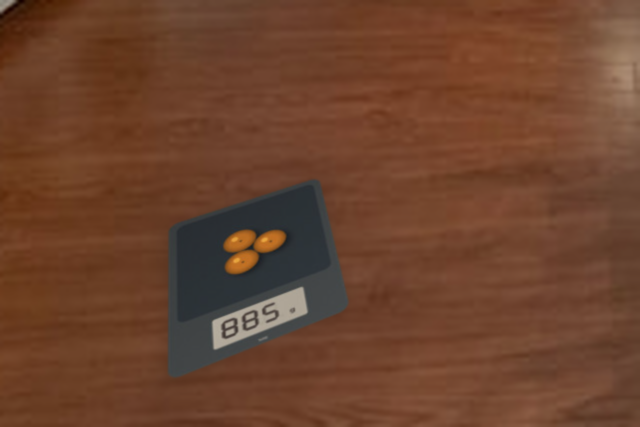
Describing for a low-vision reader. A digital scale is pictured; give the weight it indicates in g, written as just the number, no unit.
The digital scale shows 885
